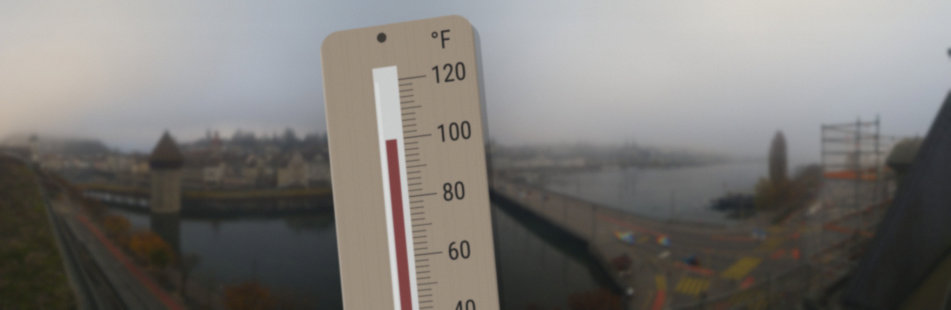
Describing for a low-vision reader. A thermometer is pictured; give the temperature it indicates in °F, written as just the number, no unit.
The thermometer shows 100
